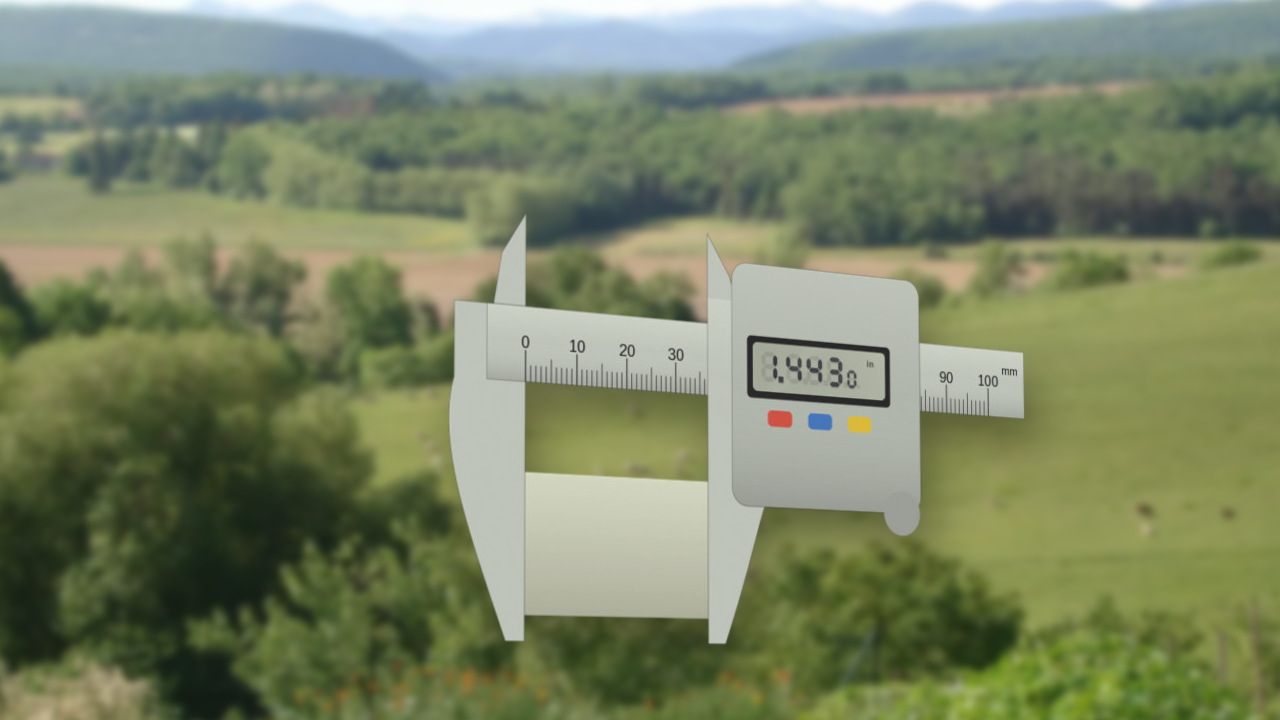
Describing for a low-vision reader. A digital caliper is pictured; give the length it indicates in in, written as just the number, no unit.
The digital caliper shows 1.4430
